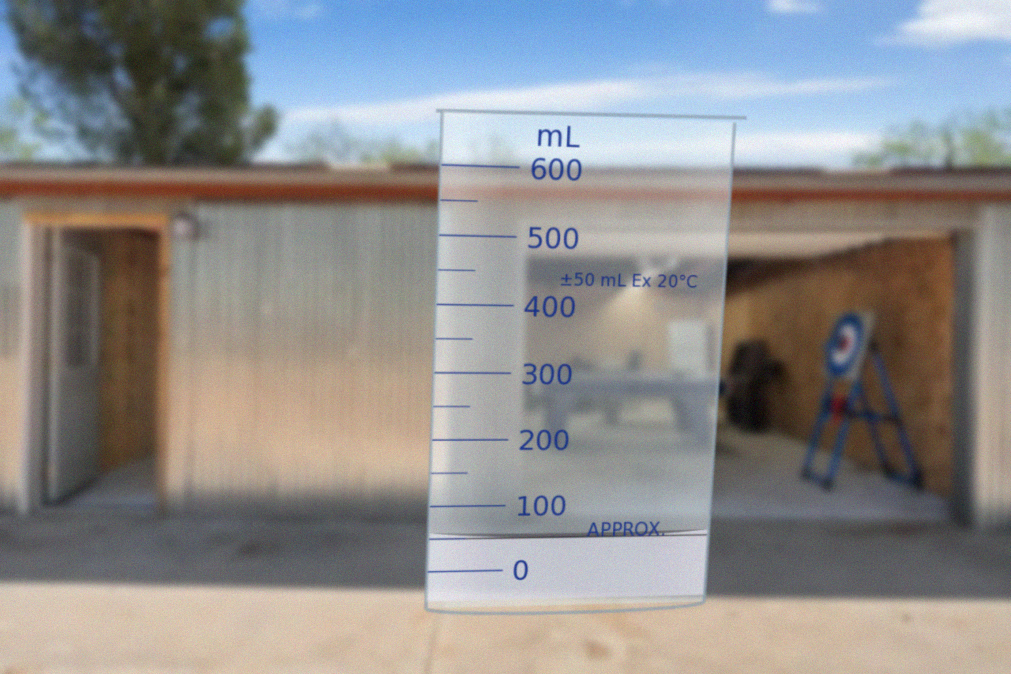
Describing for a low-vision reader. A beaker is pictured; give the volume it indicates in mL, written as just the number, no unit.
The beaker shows 50
